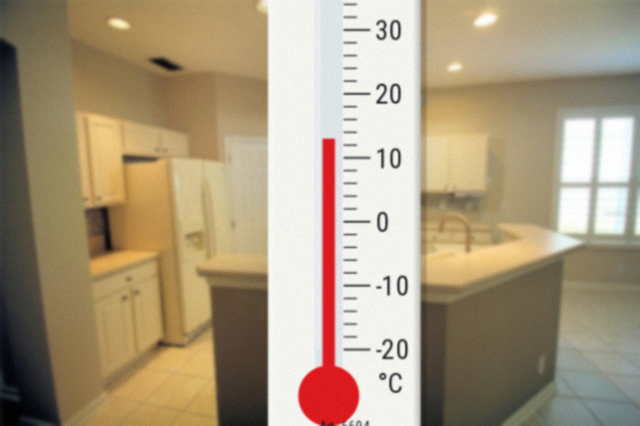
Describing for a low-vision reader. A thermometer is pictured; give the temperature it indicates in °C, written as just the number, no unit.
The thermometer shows 13
